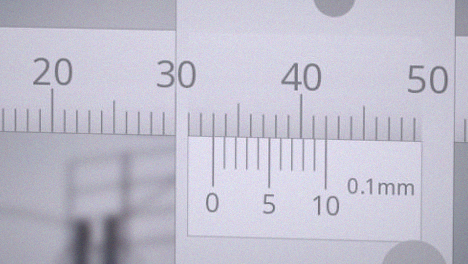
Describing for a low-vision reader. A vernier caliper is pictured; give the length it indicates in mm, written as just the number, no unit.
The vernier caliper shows 33.0
